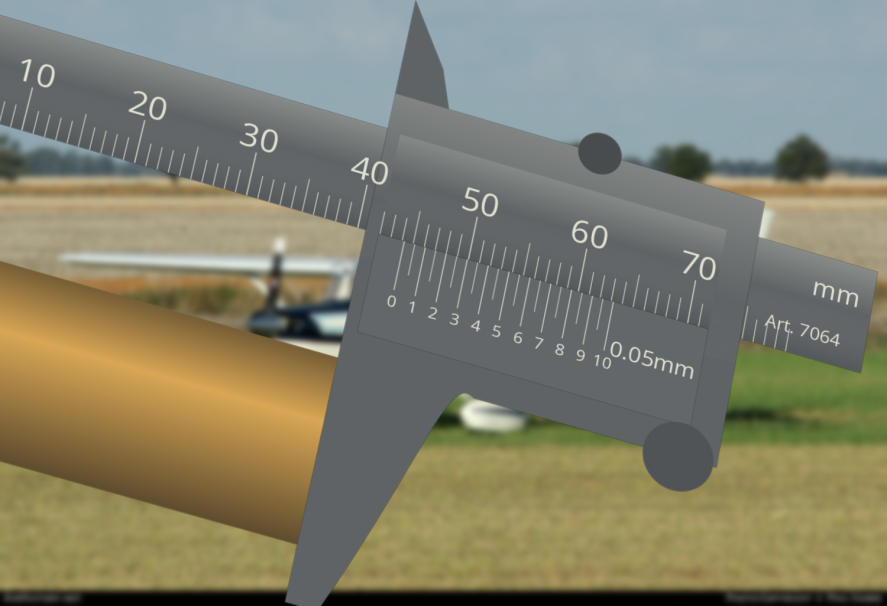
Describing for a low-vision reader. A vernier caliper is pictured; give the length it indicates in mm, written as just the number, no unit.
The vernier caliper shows 44.2
